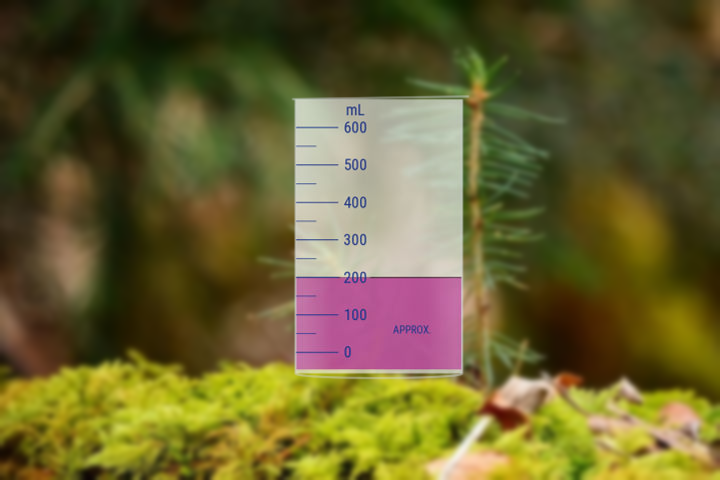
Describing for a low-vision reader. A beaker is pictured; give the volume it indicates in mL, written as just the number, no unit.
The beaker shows 200
